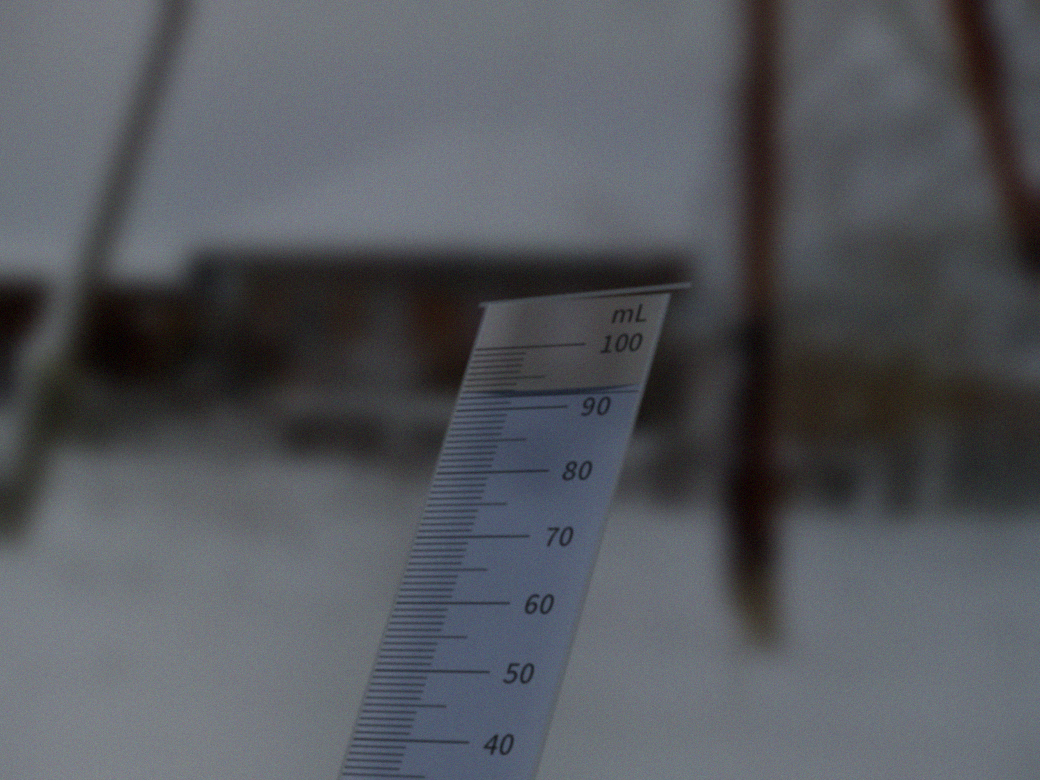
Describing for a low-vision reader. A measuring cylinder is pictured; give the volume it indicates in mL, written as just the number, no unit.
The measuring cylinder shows 92
